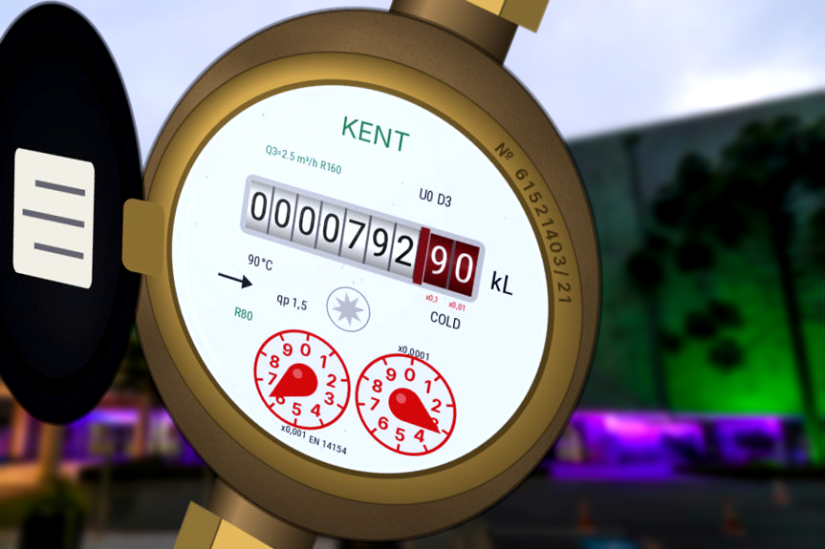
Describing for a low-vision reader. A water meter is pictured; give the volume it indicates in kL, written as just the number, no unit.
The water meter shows 792.9063
